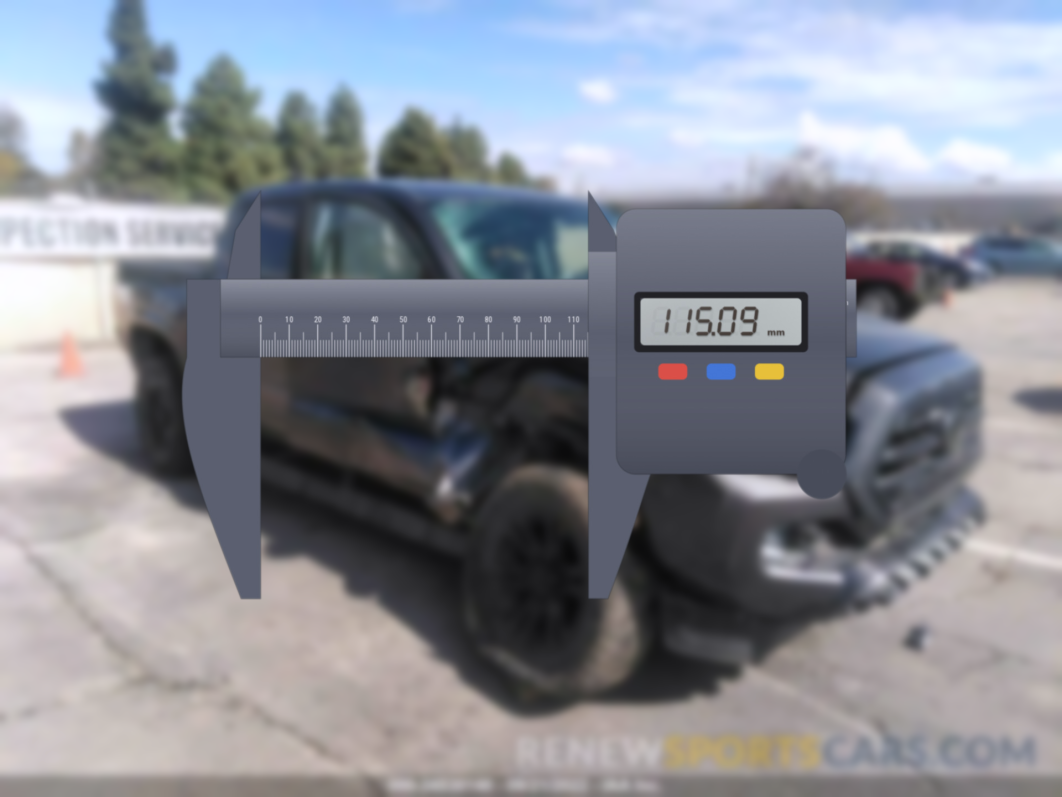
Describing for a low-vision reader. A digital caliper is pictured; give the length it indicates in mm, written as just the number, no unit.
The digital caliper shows 115.09
